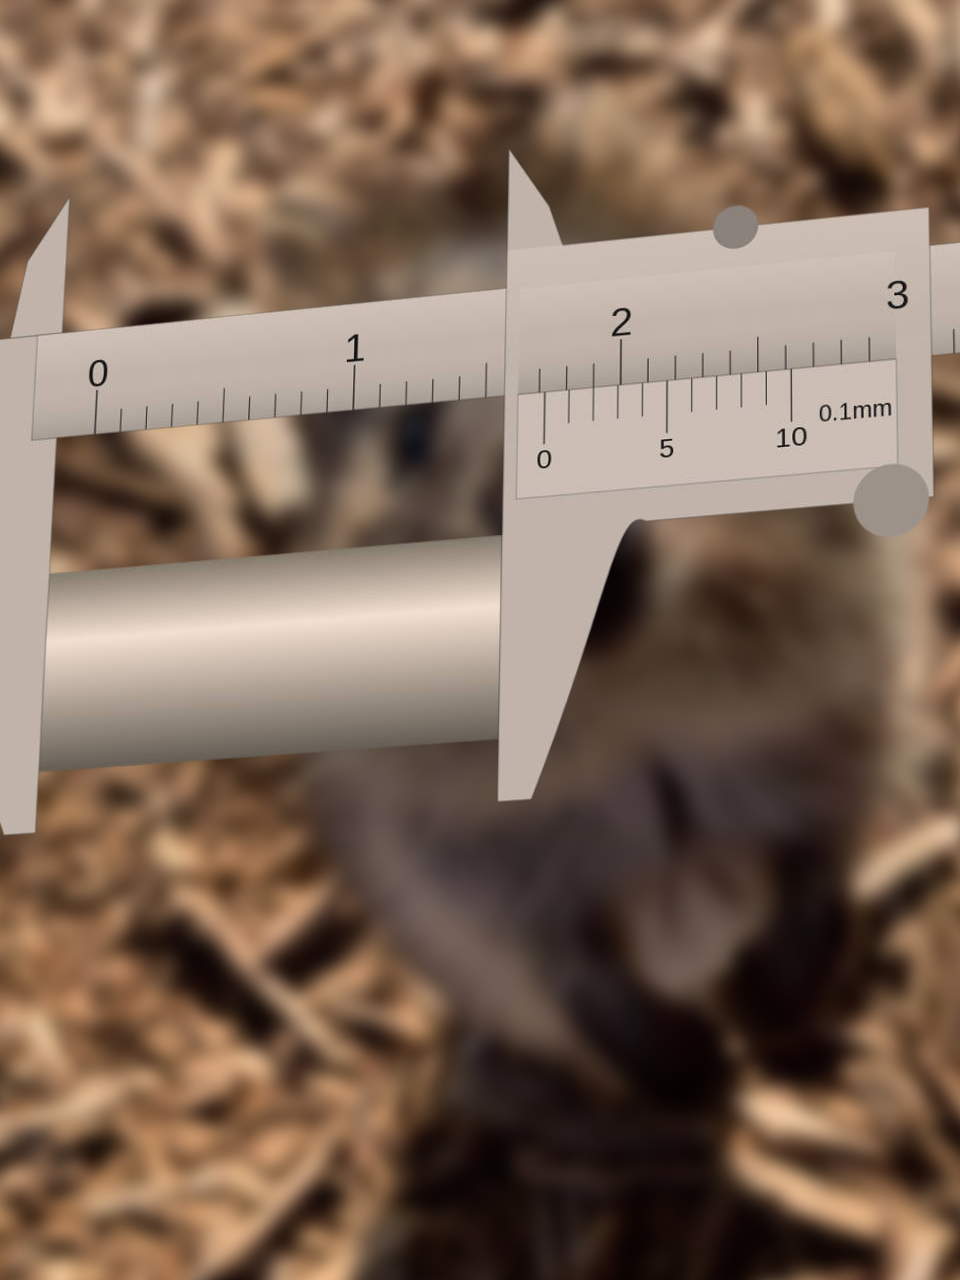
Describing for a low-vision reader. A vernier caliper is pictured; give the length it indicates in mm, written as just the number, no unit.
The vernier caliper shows 17.2
